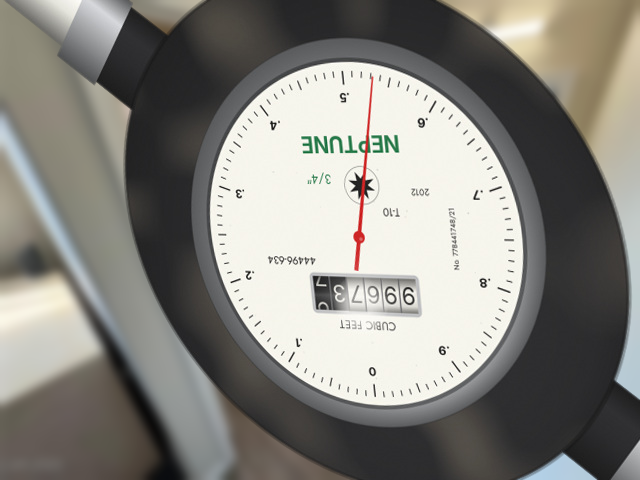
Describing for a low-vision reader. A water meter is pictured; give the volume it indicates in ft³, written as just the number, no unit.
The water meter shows 996736.53
